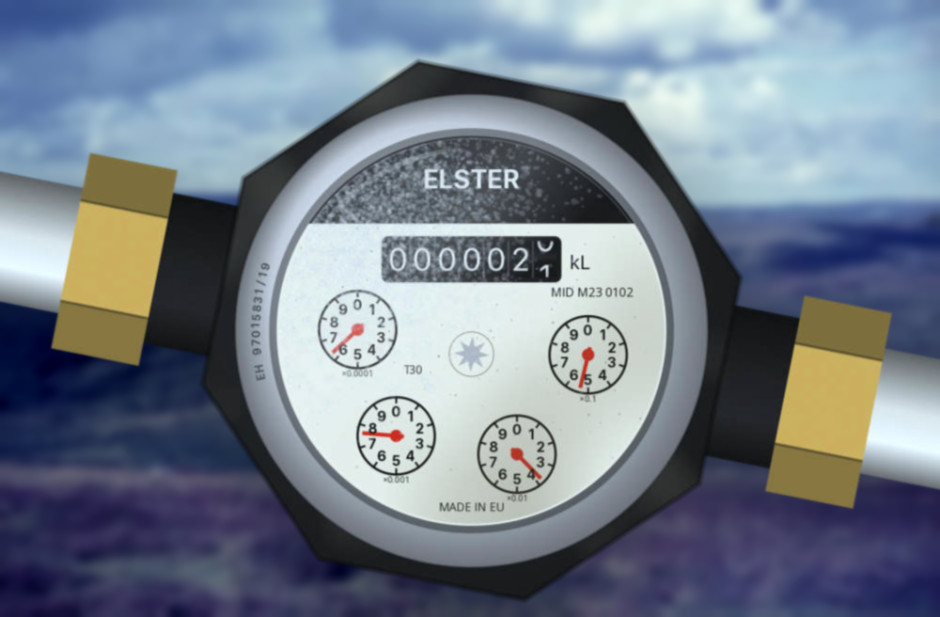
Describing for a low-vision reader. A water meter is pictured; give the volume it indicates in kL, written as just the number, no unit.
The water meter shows 20.5376
